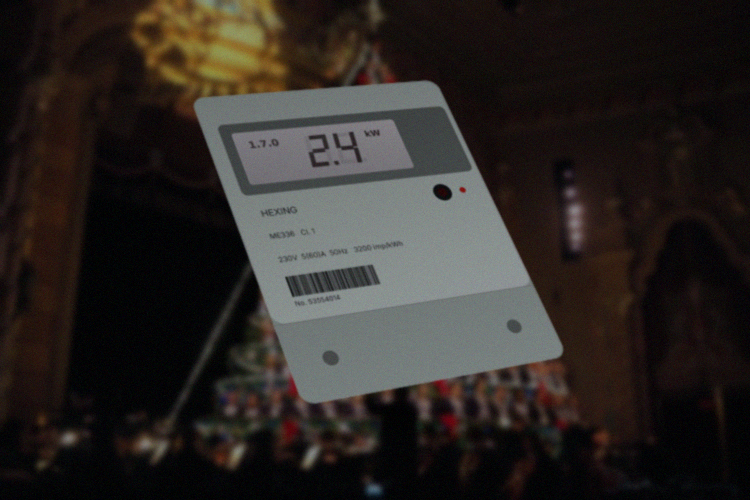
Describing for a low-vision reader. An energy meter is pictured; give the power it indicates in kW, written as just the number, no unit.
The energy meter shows 2.4
